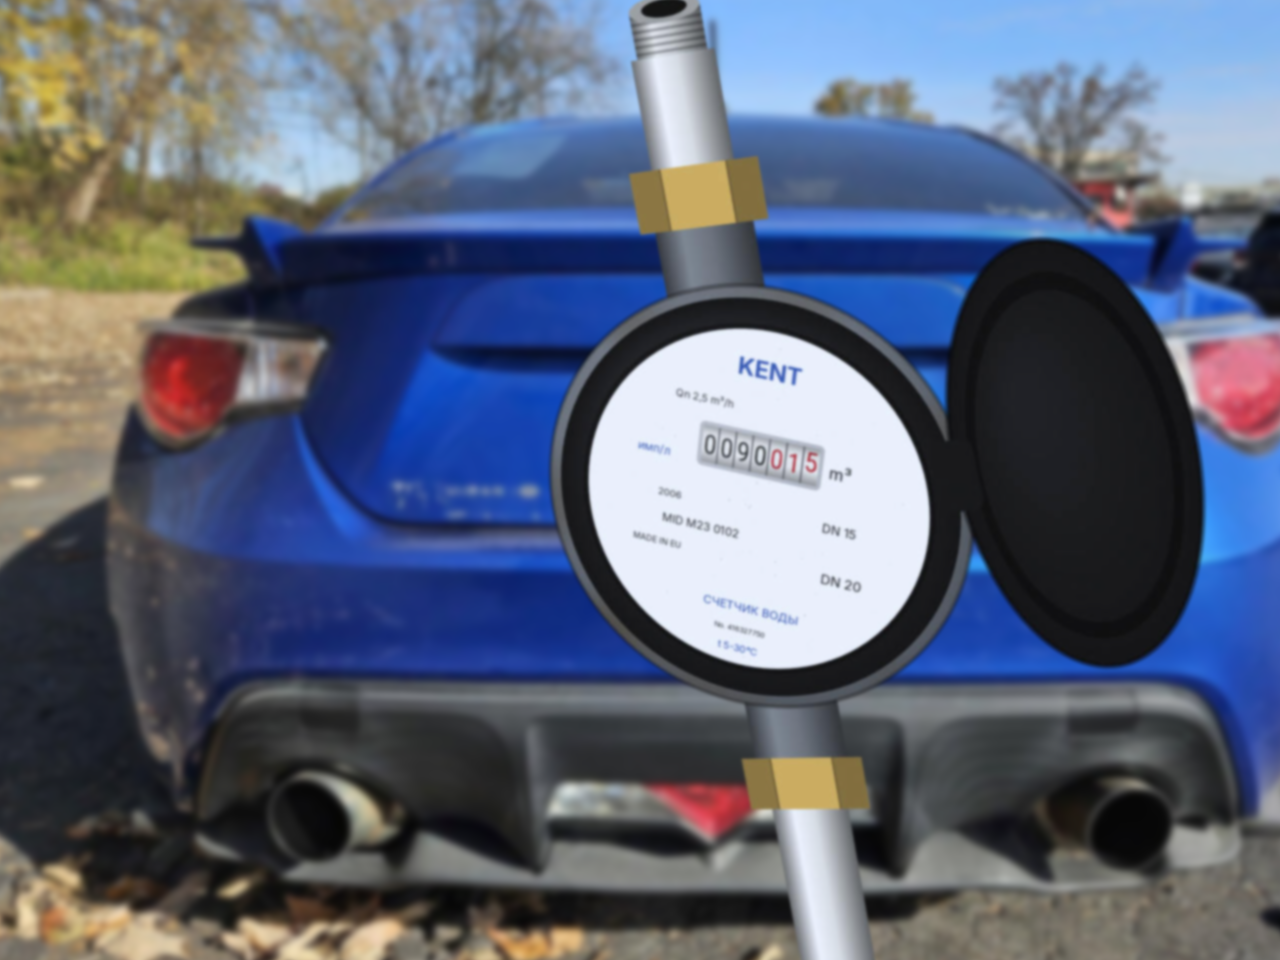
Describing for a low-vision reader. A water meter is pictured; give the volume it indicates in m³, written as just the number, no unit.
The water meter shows 90.015
